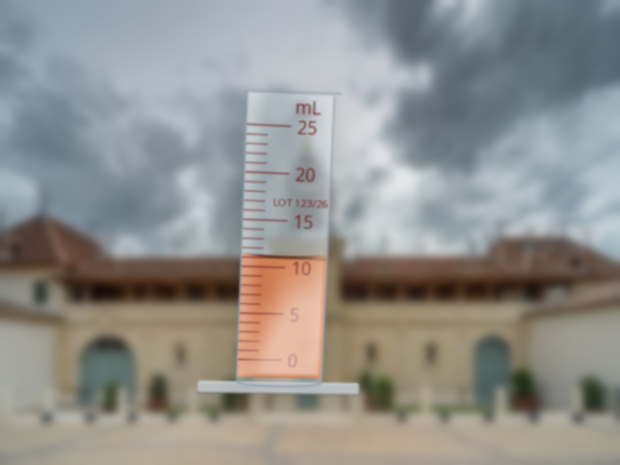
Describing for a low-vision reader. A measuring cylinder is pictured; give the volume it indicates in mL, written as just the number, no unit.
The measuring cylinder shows 11
